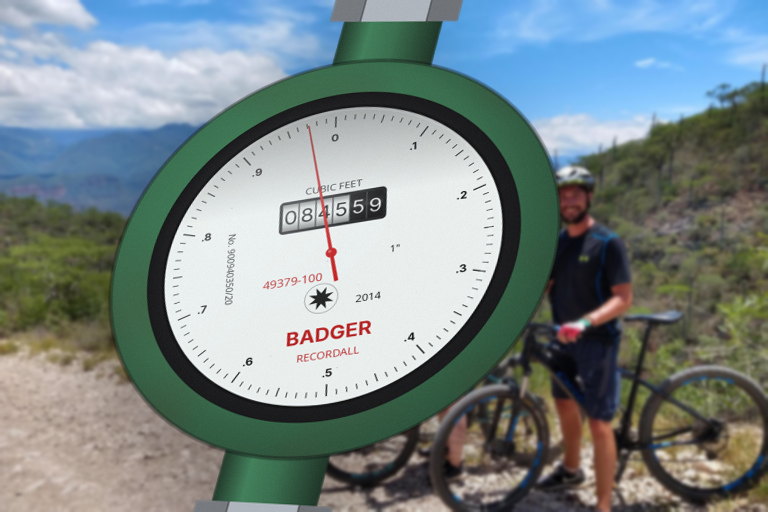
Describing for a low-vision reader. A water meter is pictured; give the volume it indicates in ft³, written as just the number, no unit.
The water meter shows 84558.97
